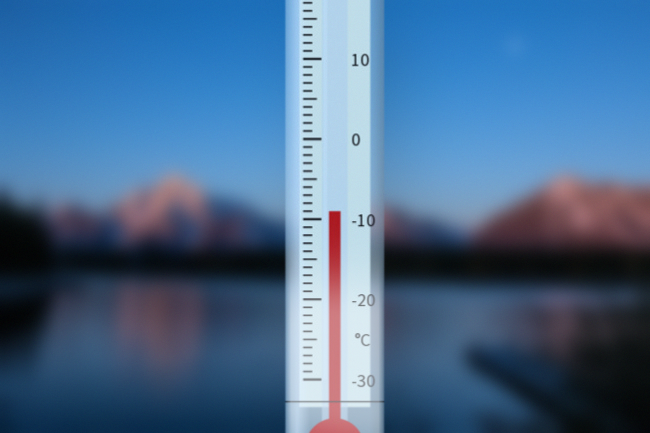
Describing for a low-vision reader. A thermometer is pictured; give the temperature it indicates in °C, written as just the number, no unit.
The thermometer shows -9
